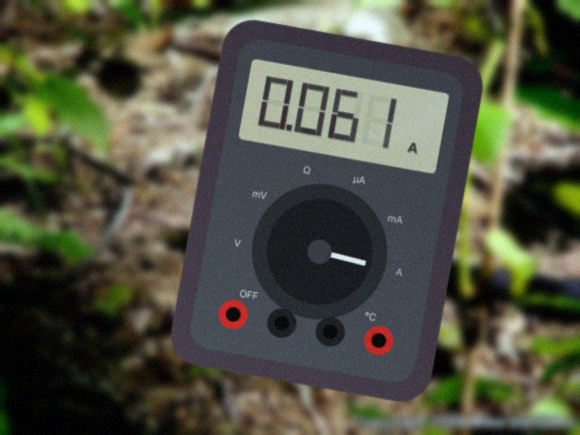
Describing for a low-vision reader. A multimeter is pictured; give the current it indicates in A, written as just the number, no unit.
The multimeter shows 0.061
